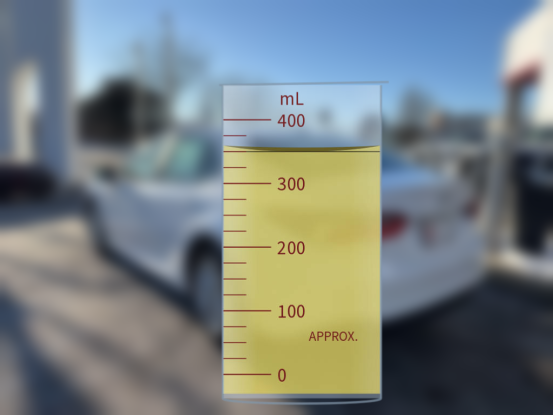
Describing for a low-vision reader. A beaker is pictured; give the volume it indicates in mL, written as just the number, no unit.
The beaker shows 350
